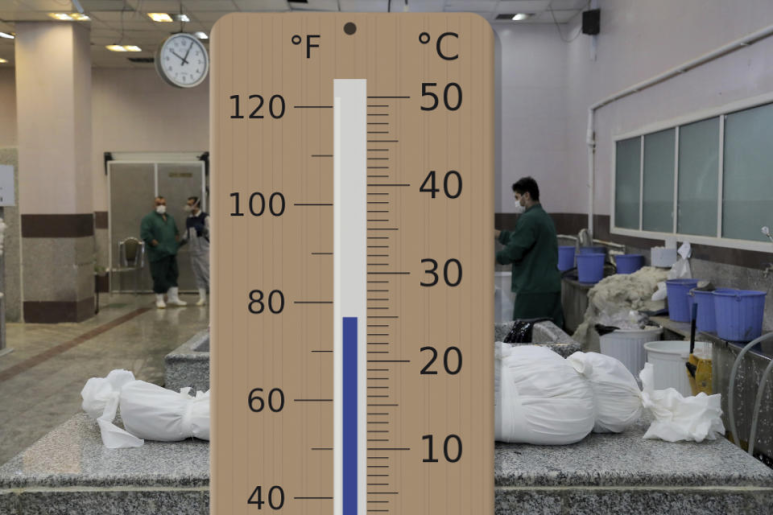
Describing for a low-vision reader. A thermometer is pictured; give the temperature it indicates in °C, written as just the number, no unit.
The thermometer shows 25
